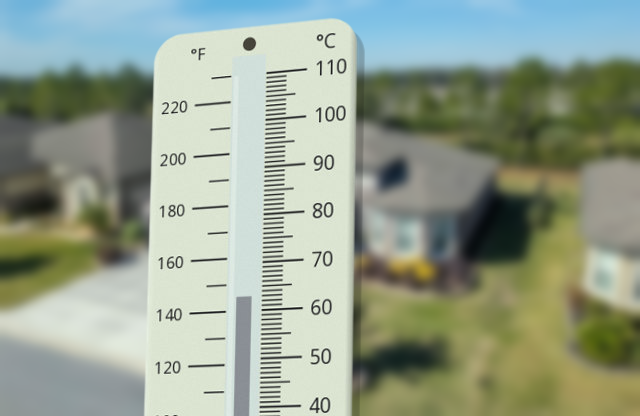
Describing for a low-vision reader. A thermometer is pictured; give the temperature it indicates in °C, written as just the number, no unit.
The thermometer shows 63
